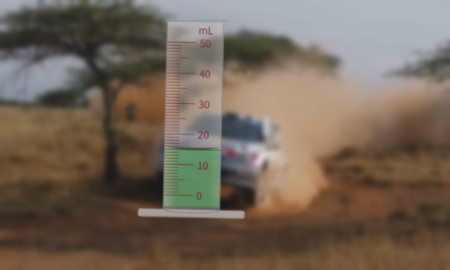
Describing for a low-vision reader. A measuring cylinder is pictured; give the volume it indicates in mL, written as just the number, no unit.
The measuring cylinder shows 15
